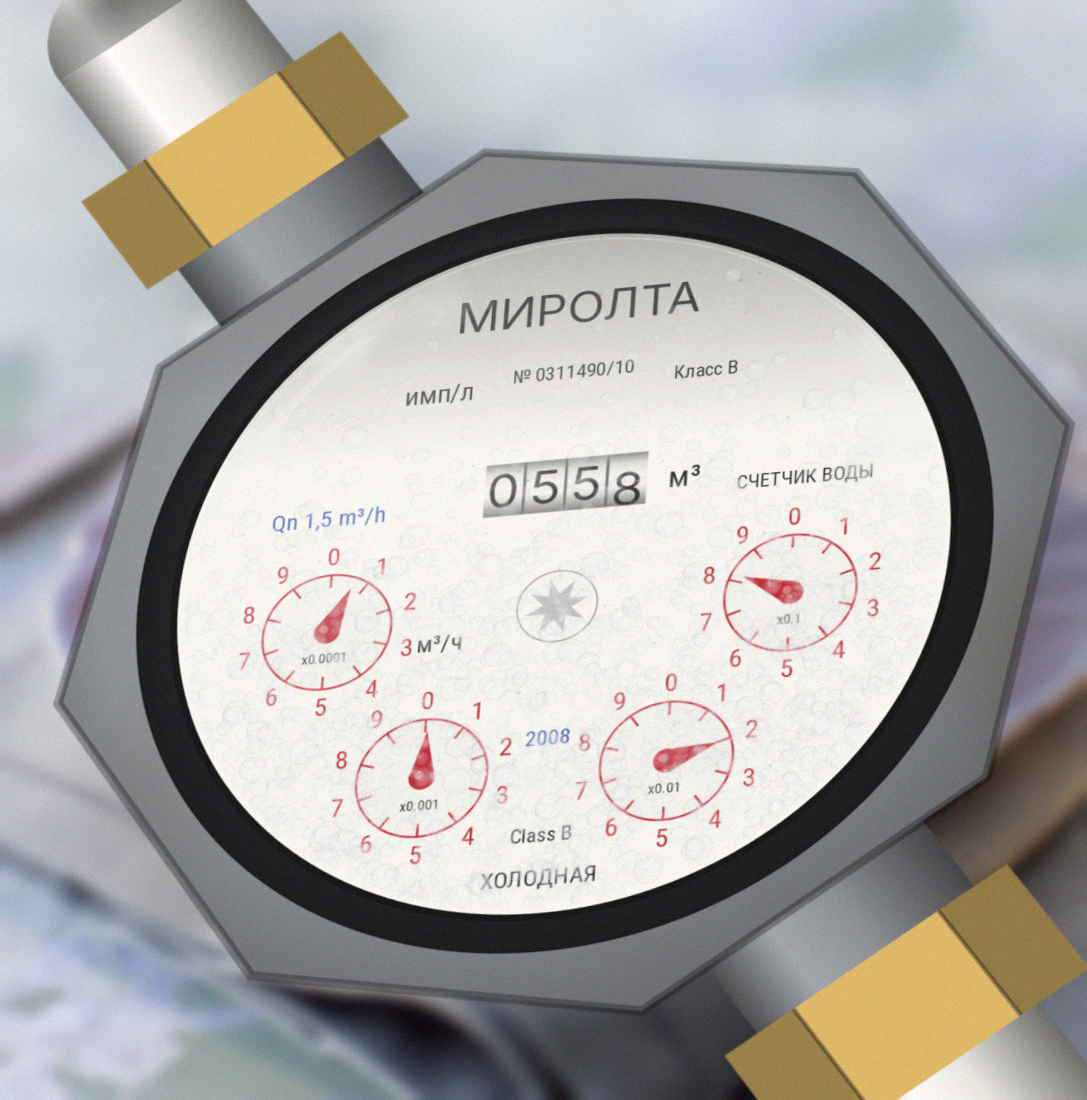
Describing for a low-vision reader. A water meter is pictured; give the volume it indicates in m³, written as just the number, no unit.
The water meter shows 557.8200
